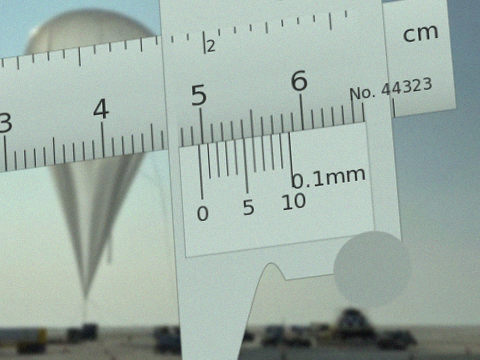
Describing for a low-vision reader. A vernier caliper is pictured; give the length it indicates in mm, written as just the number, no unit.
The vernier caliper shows 49.6
